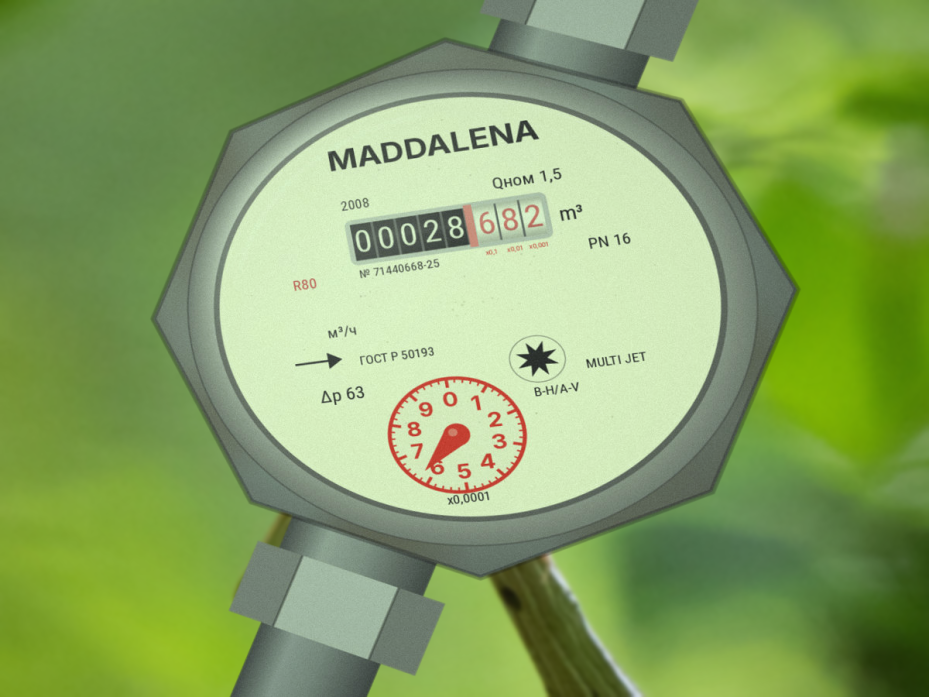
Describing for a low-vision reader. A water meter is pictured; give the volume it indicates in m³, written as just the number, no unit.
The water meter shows 28.6826
